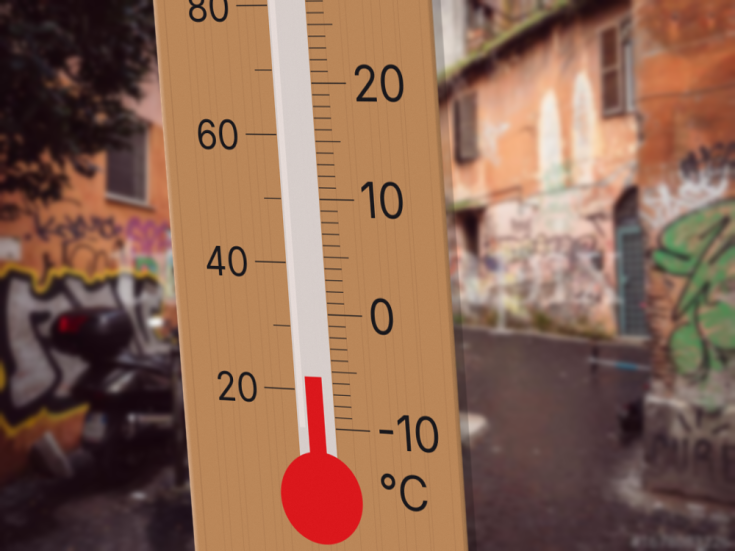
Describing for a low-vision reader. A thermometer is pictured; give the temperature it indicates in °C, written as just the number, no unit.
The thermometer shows -5.5
